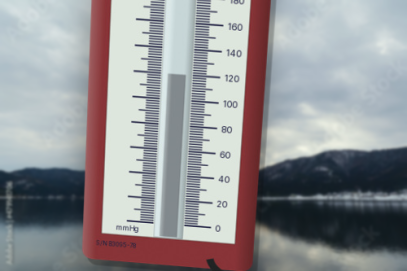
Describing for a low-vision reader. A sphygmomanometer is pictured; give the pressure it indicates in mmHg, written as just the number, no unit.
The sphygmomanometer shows 120
